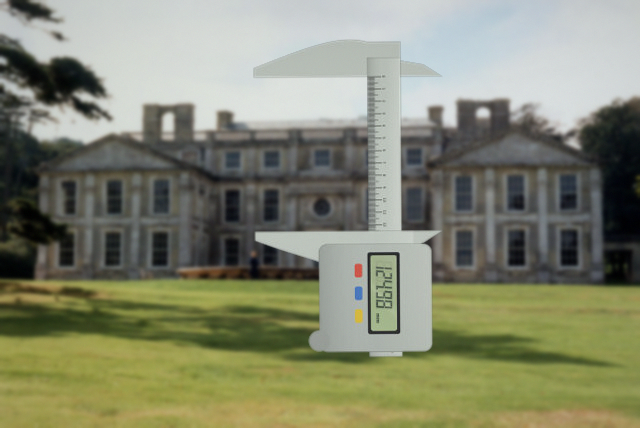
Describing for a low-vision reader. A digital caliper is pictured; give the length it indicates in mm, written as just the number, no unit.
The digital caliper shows 124.98
